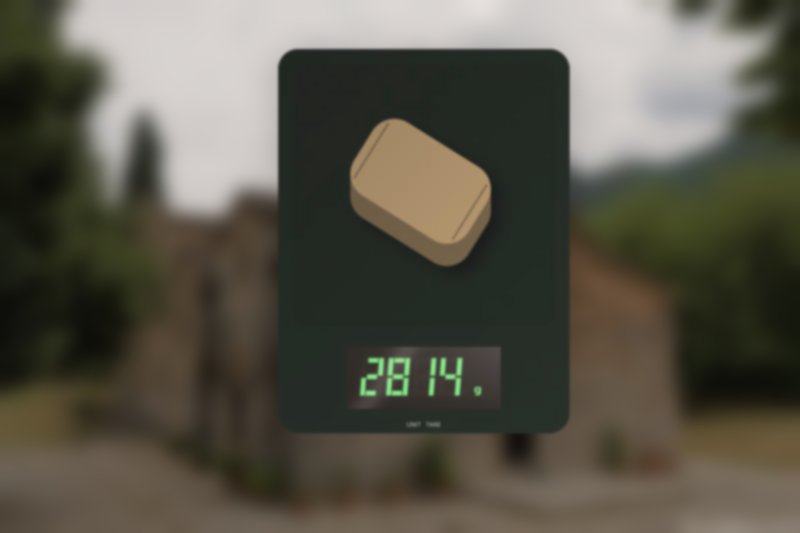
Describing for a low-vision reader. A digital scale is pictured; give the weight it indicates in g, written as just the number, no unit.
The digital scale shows 2814
